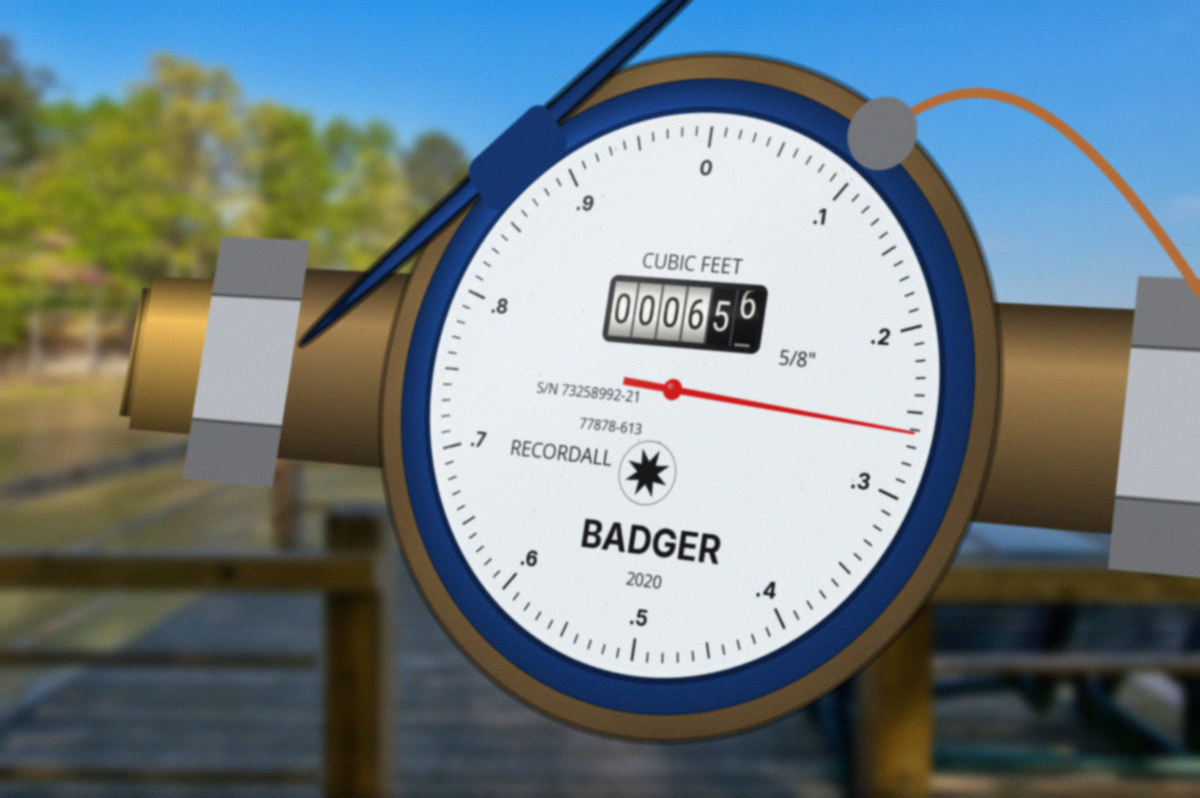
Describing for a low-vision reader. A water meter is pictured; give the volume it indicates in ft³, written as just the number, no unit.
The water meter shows 656.26
